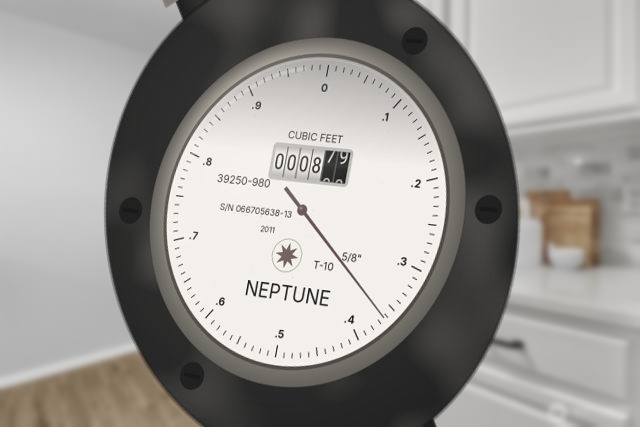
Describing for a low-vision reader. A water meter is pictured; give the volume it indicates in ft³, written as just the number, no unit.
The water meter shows 879.36
